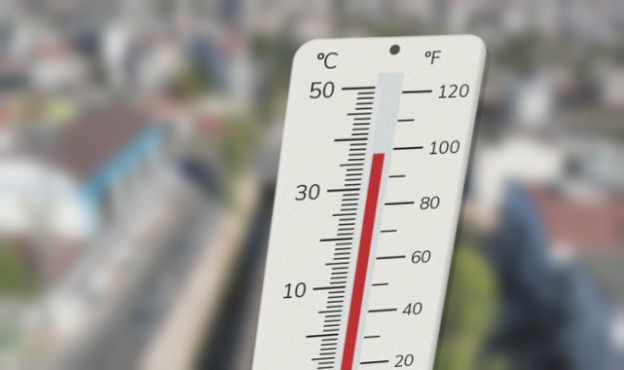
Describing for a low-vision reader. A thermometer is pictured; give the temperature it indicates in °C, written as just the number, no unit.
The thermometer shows 37
